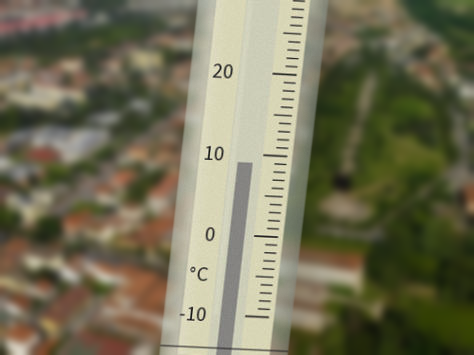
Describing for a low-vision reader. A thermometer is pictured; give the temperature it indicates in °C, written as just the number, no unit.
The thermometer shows 9
